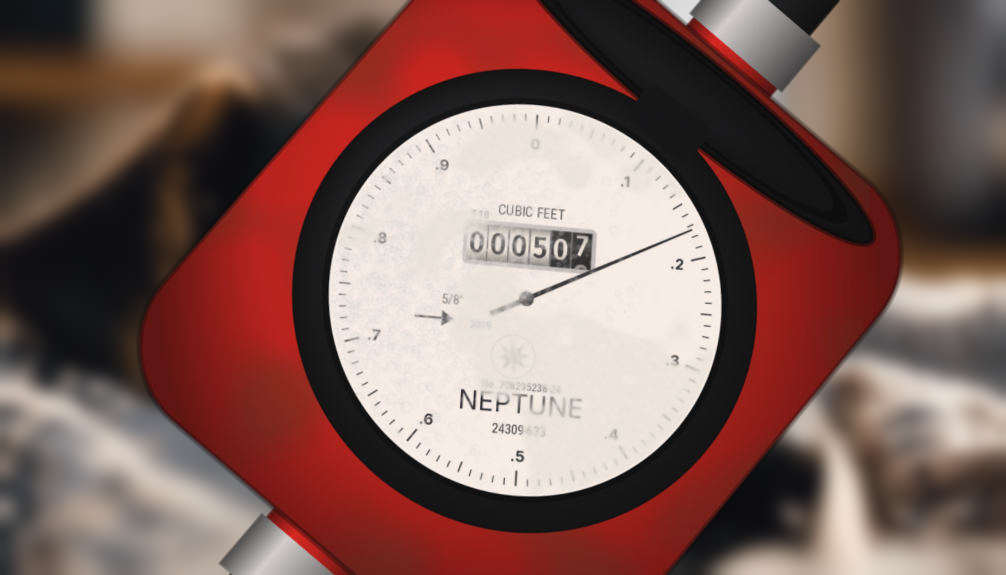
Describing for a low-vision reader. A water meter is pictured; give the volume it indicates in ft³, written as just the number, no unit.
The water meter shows 507.17
